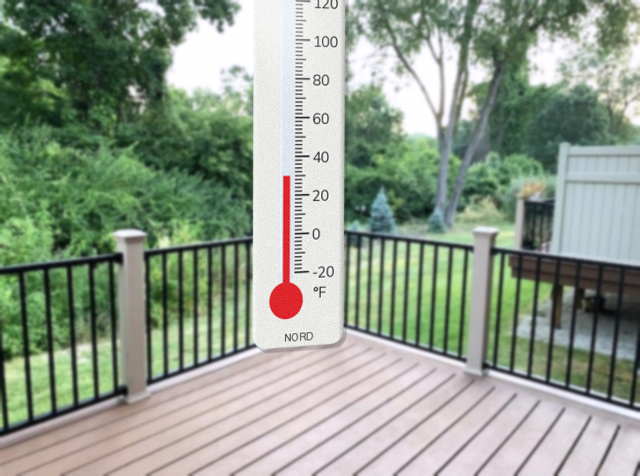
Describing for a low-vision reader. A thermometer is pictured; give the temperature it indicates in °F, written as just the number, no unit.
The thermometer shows 30
